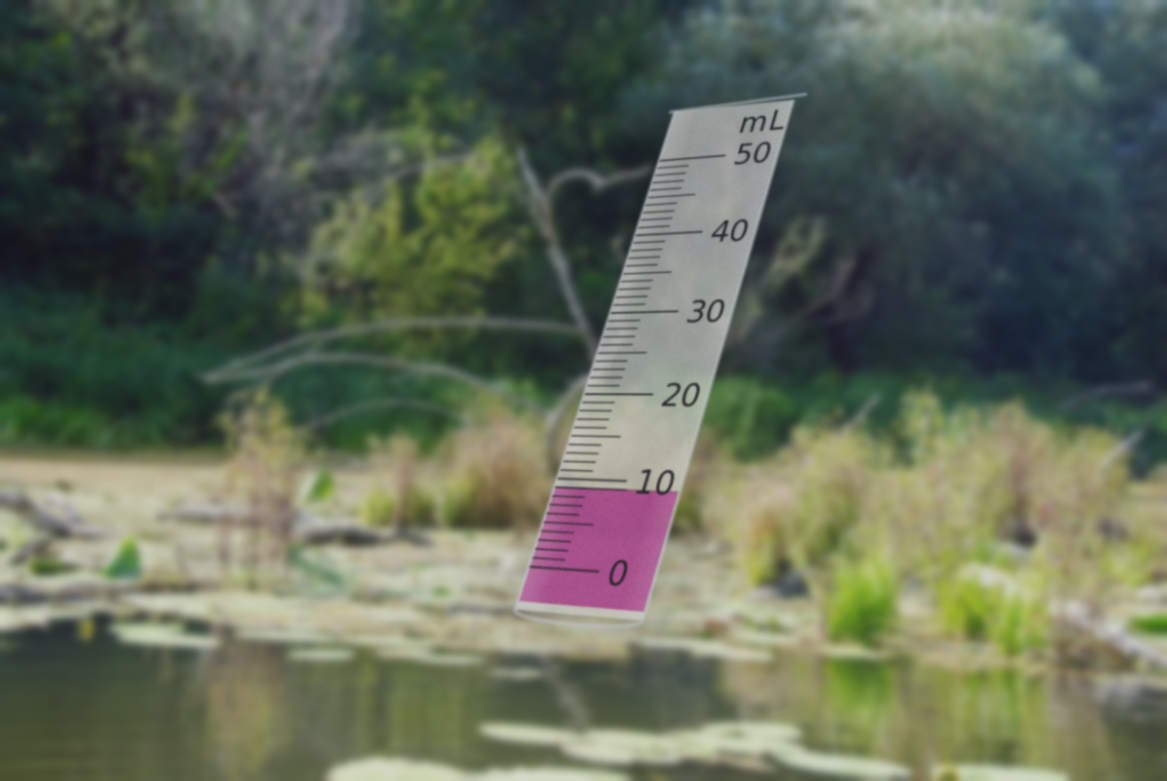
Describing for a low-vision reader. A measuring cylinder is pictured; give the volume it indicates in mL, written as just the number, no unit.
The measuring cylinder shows 9
